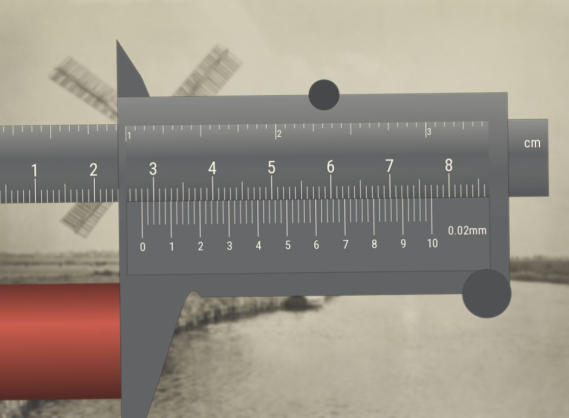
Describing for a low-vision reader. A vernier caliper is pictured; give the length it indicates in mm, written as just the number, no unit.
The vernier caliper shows 28.0
